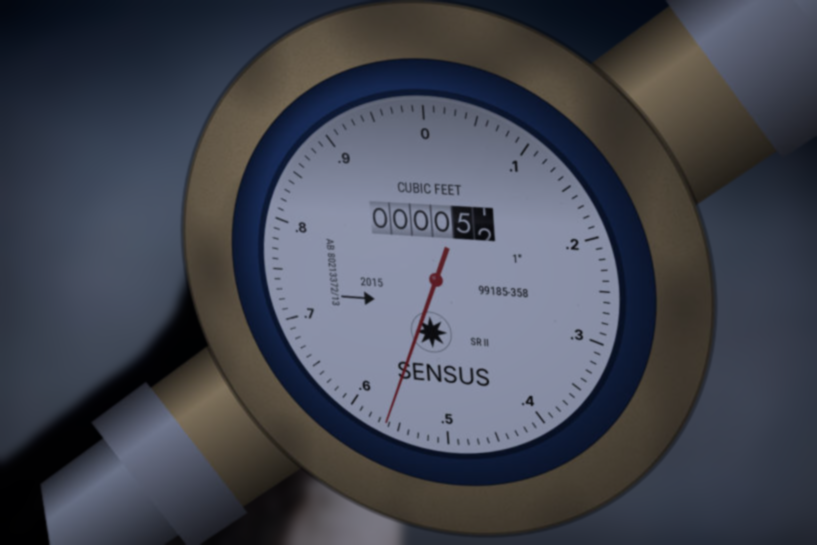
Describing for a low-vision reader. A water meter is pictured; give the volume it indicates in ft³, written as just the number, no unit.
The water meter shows 51.56
